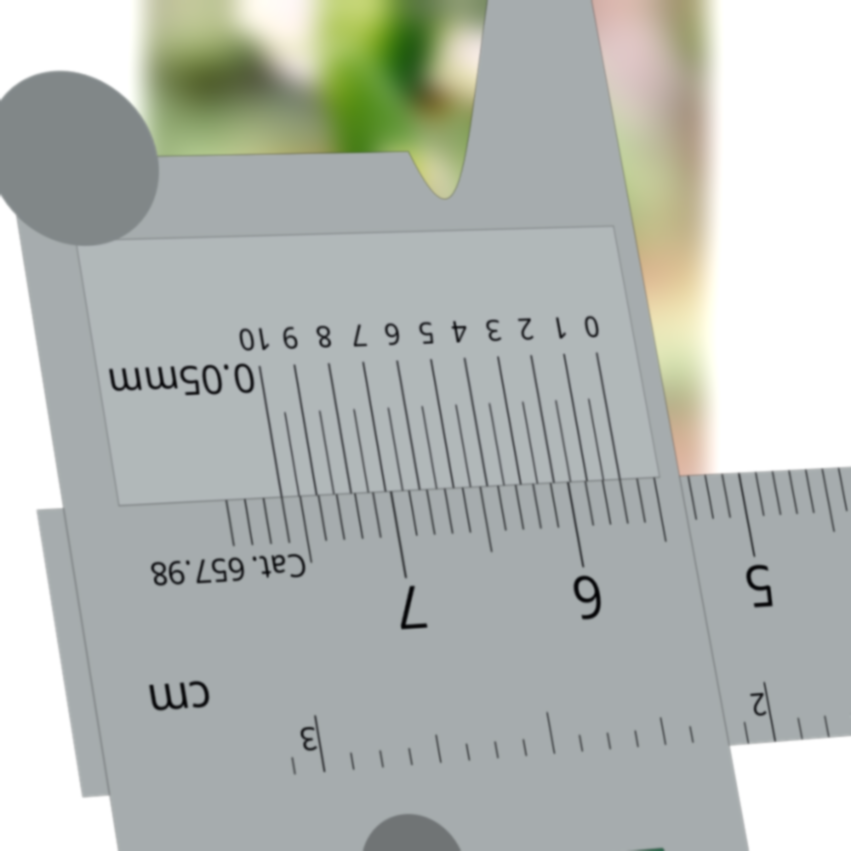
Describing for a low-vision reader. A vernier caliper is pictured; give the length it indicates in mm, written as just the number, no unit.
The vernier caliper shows 57.0
